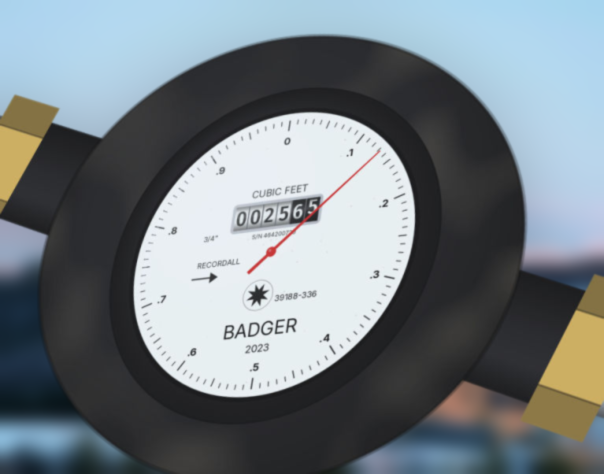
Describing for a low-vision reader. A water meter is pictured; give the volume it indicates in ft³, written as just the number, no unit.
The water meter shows 2565.13
